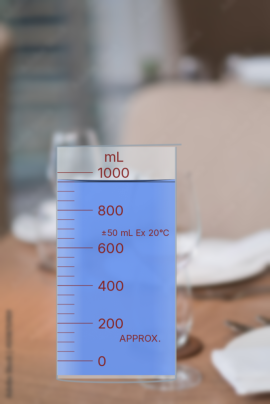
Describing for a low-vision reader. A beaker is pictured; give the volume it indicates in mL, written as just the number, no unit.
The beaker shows 950
